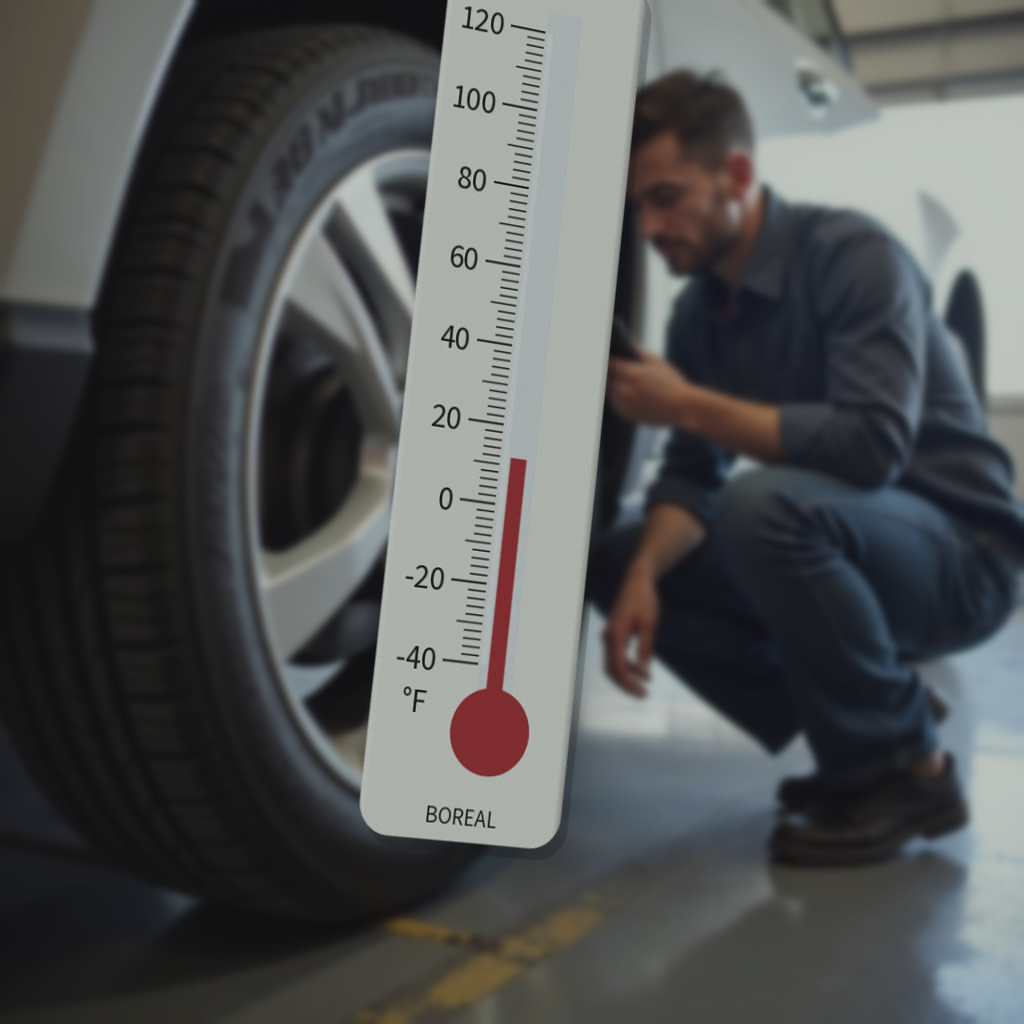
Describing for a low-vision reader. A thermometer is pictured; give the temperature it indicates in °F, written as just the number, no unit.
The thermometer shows 12
